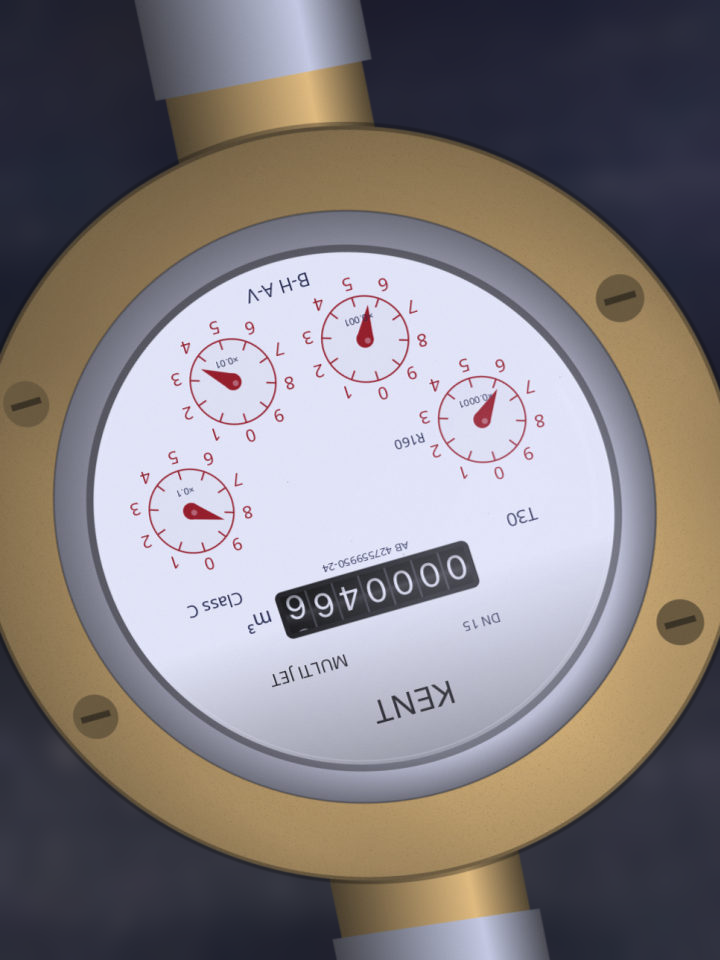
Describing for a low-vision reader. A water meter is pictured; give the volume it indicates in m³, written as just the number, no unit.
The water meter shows 465.8356
